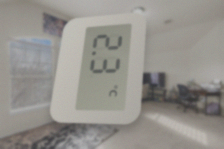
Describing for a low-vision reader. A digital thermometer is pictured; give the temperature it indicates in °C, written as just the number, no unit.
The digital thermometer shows 2.3
